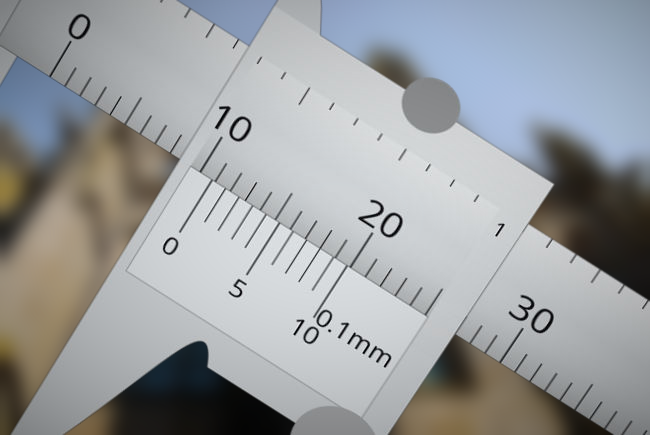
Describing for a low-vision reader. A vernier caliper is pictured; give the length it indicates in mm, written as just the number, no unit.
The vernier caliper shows 10.8
